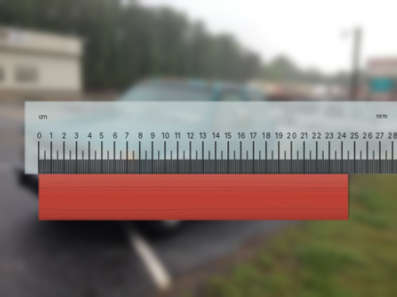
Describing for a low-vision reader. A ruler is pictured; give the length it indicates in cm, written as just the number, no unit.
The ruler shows 24.5
